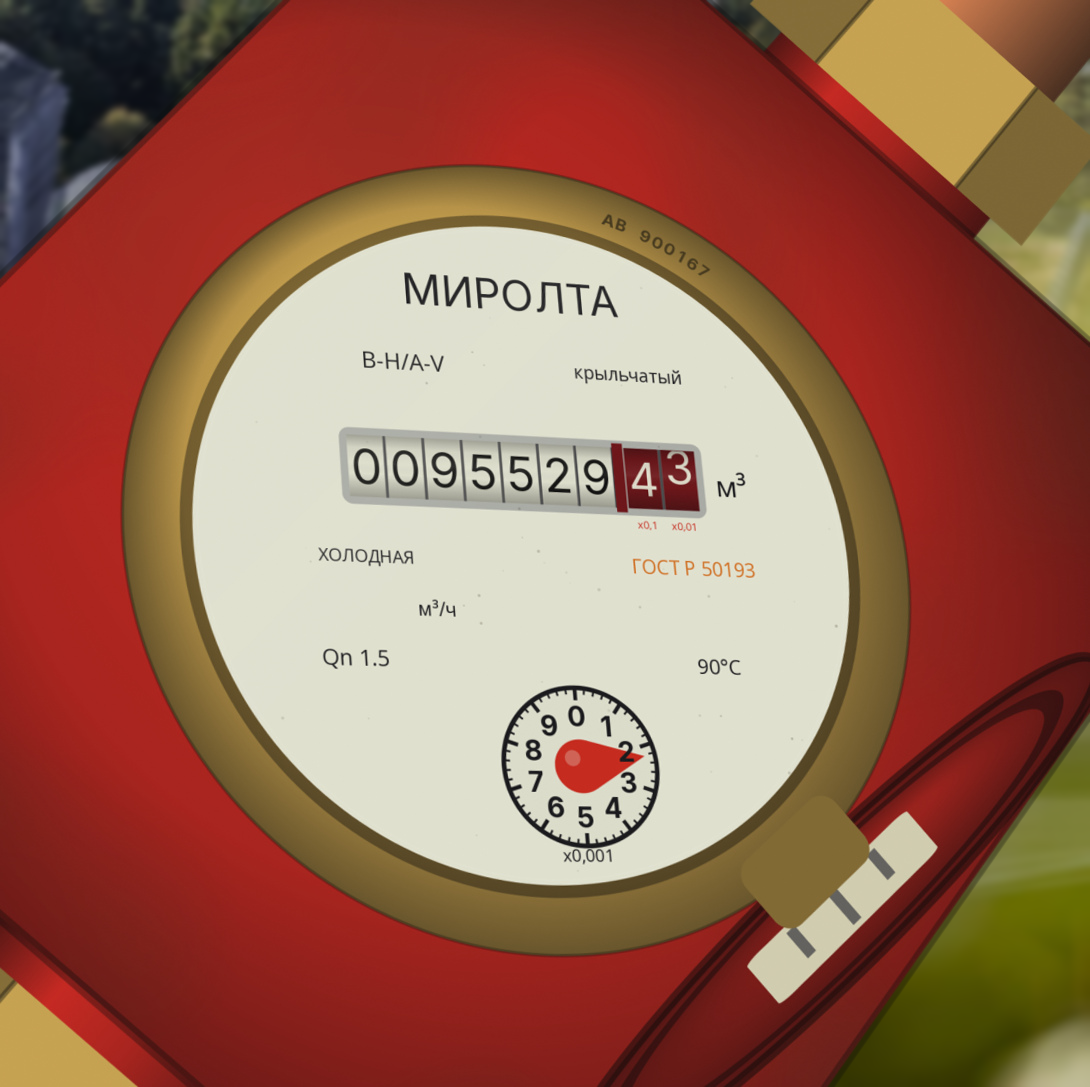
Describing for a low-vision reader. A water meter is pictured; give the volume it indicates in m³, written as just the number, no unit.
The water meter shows 95529.432
